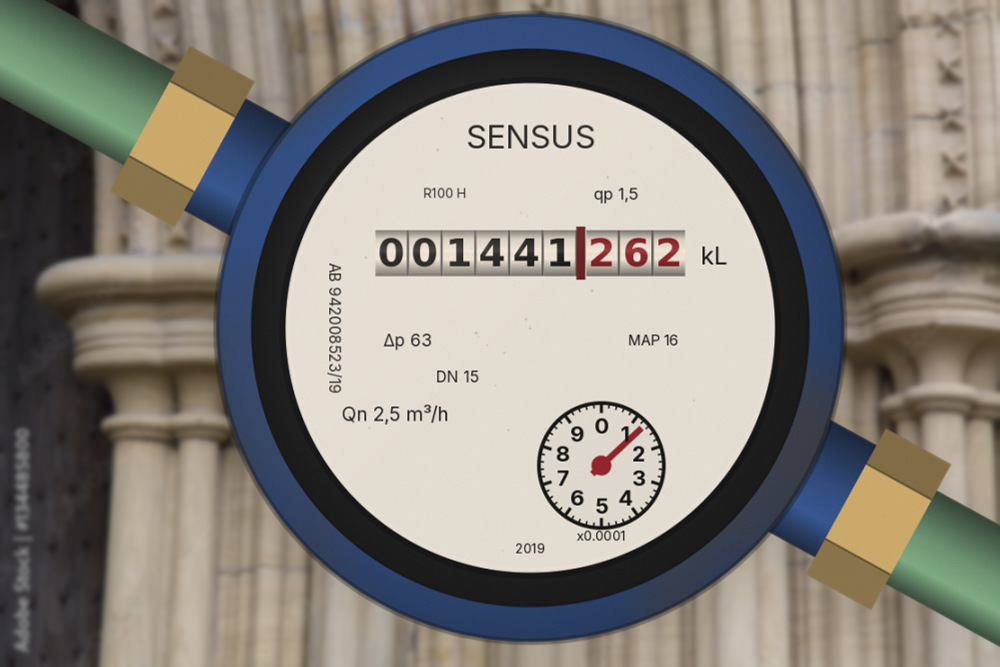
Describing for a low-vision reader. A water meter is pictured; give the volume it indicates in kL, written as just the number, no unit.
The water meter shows 1441.2621
